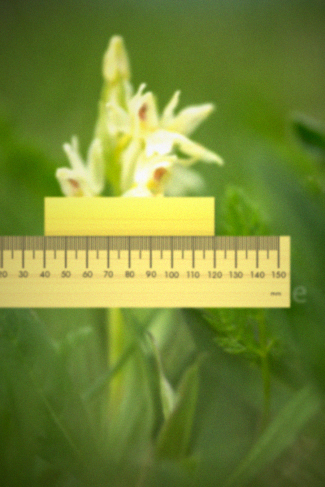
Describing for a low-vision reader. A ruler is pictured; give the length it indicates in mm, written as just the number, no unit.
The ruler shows 80
